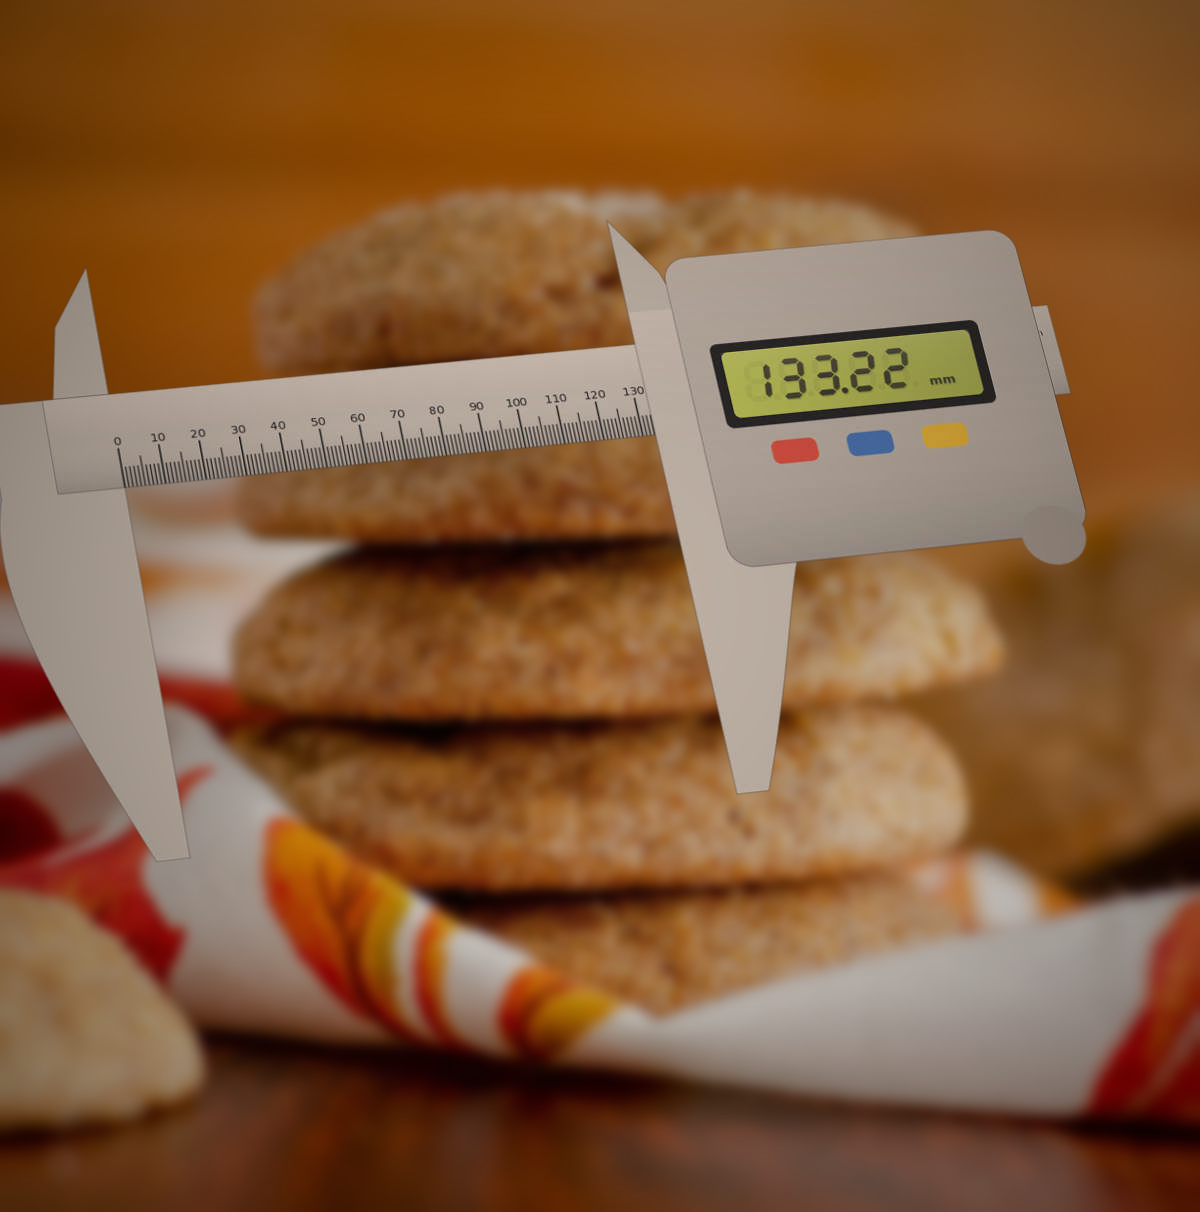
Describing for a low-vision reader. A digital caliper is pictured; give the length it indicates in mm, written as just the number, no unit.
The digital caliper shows 133.22
